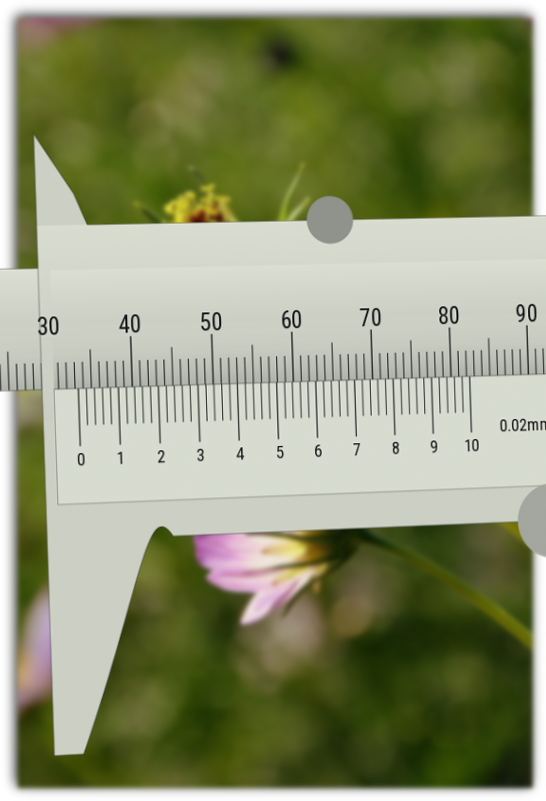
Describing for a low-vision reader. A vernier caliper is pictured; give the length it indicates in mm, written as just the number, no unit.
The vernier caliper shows 33.4
